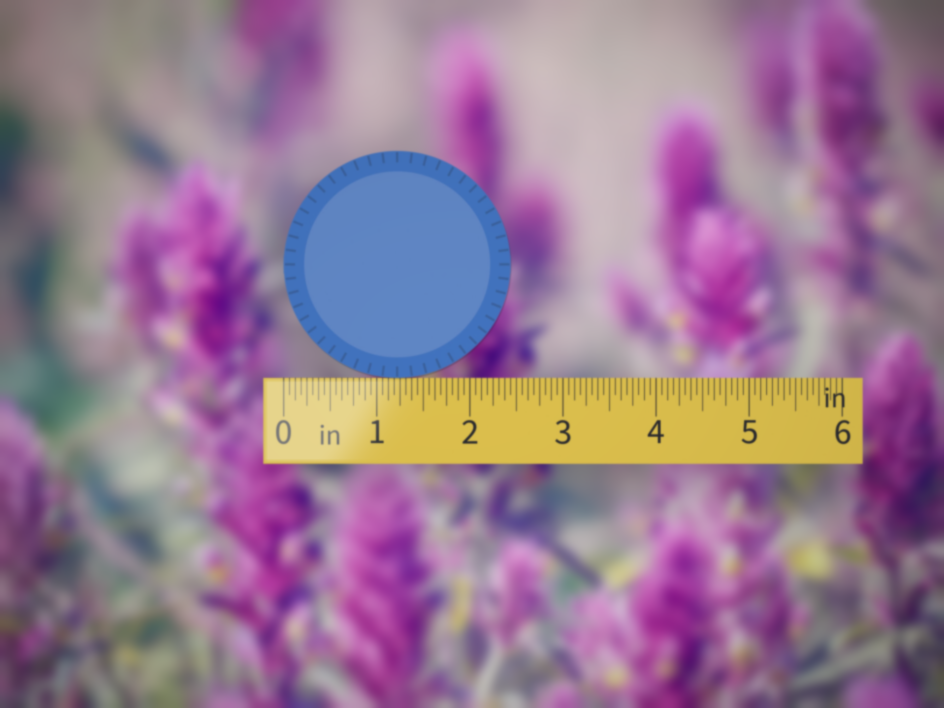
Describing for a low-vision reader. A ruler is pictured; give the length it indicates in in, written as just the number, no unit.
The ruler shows 2.4375
